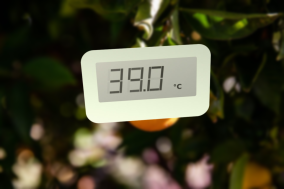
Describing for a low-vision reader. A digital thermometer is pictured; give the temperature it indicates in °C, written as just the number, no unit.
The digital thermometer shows 39.0
